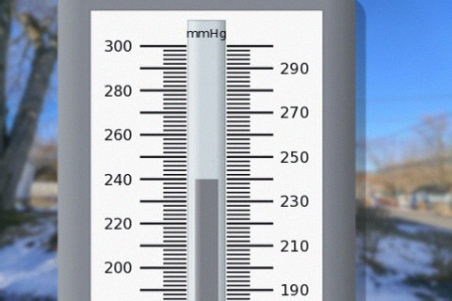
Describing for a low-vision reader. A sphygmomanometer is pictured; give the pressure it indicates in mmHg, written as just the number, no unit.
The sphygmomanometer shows 240
